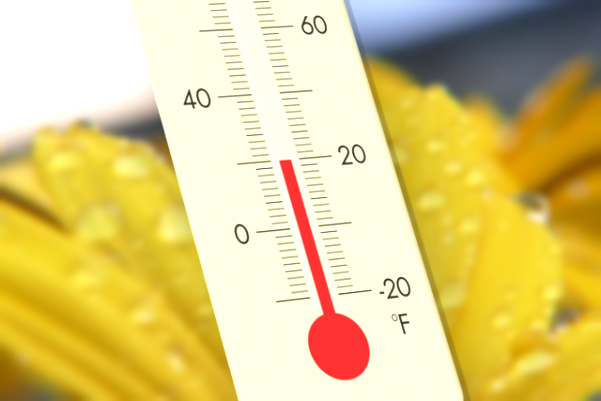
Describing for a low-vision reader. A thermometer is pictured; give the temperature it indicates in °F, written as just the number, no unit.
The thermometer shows 20
